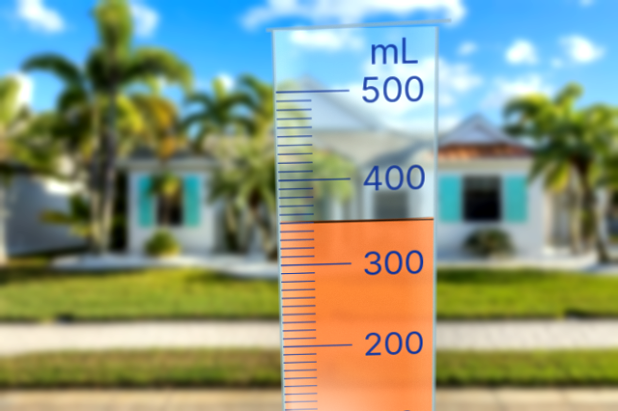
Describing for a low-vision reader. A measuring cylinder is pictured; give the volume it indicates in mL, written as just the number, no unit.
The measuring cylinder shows 350
